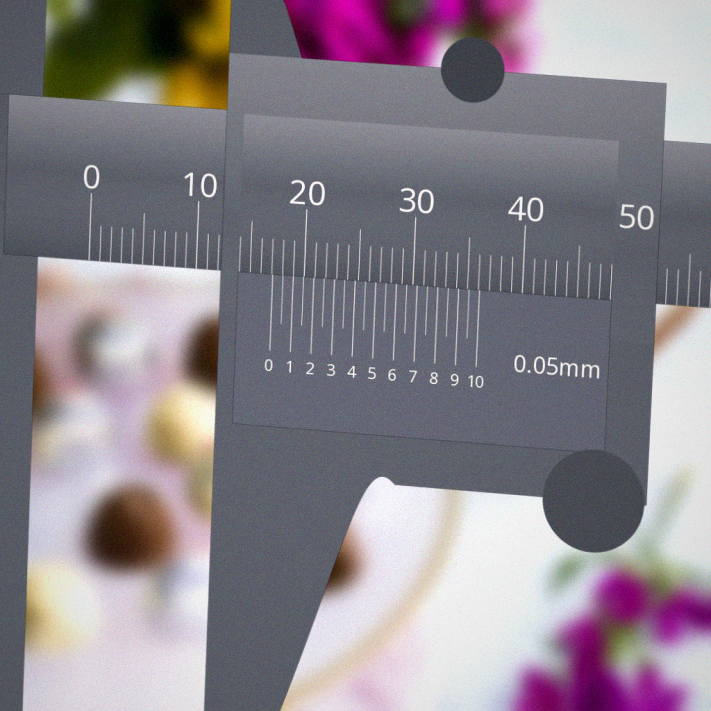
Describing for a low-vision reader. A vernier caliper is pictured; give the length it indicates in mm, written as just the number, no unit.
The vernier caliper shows 17.1
